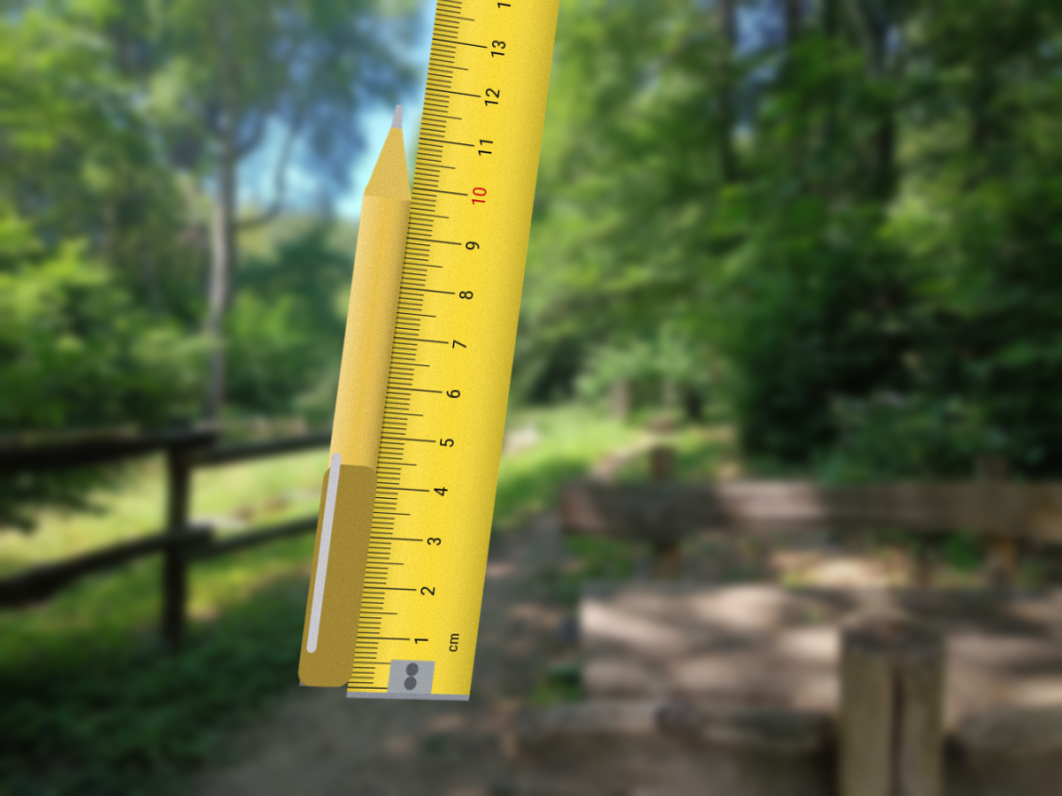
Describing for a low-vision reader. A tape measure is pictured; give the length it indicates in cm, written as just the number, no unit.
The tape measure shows 11.6
